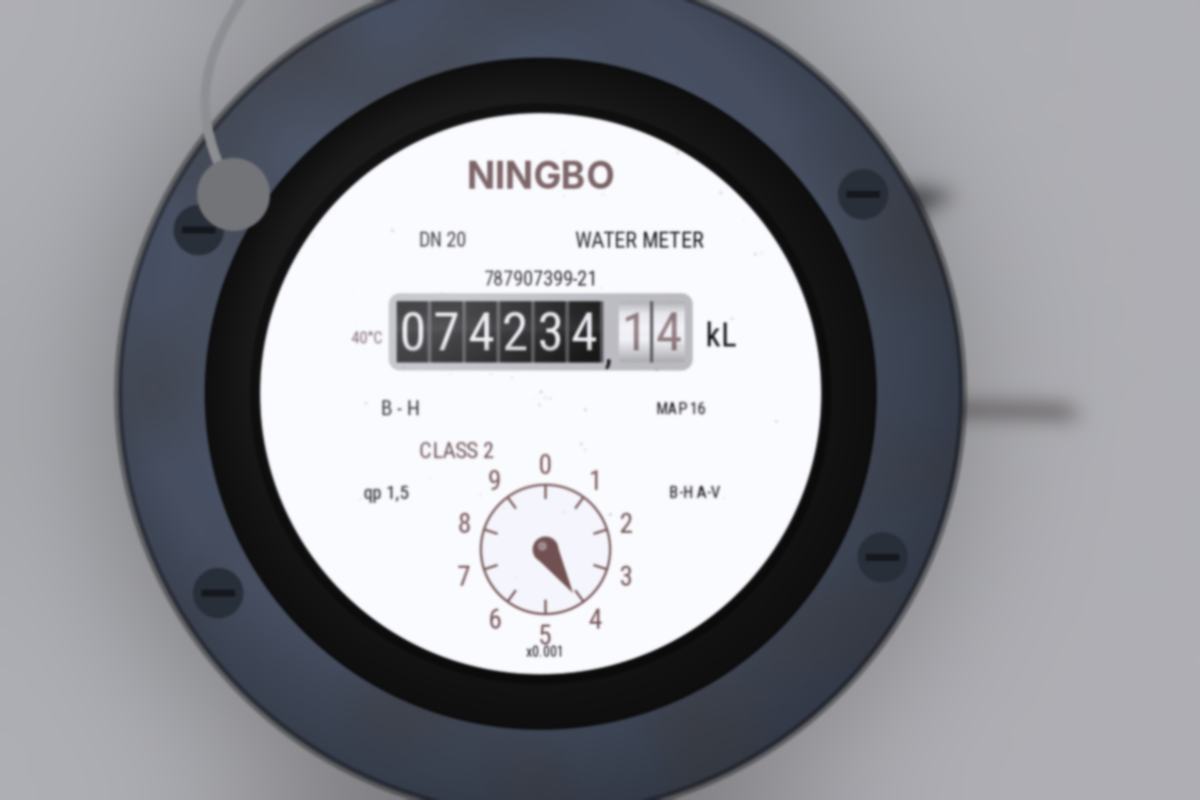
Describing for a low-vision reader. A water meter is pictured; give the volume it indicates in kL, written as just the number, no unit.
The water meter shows 74234.144
